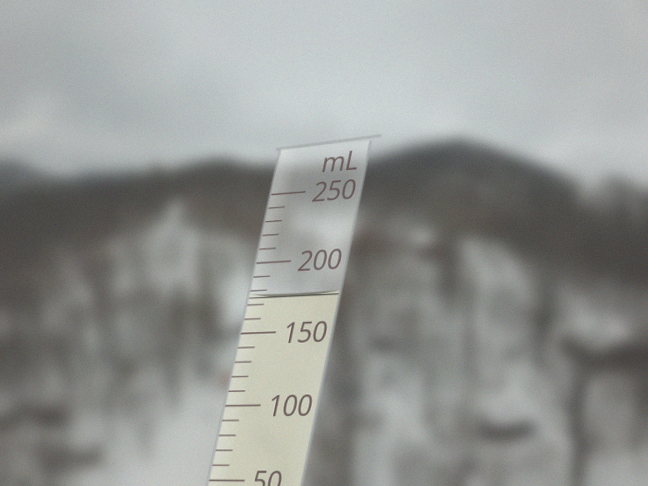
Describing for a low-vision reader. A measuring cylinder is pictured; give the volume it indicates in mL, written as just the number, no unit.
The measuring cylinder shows 175
